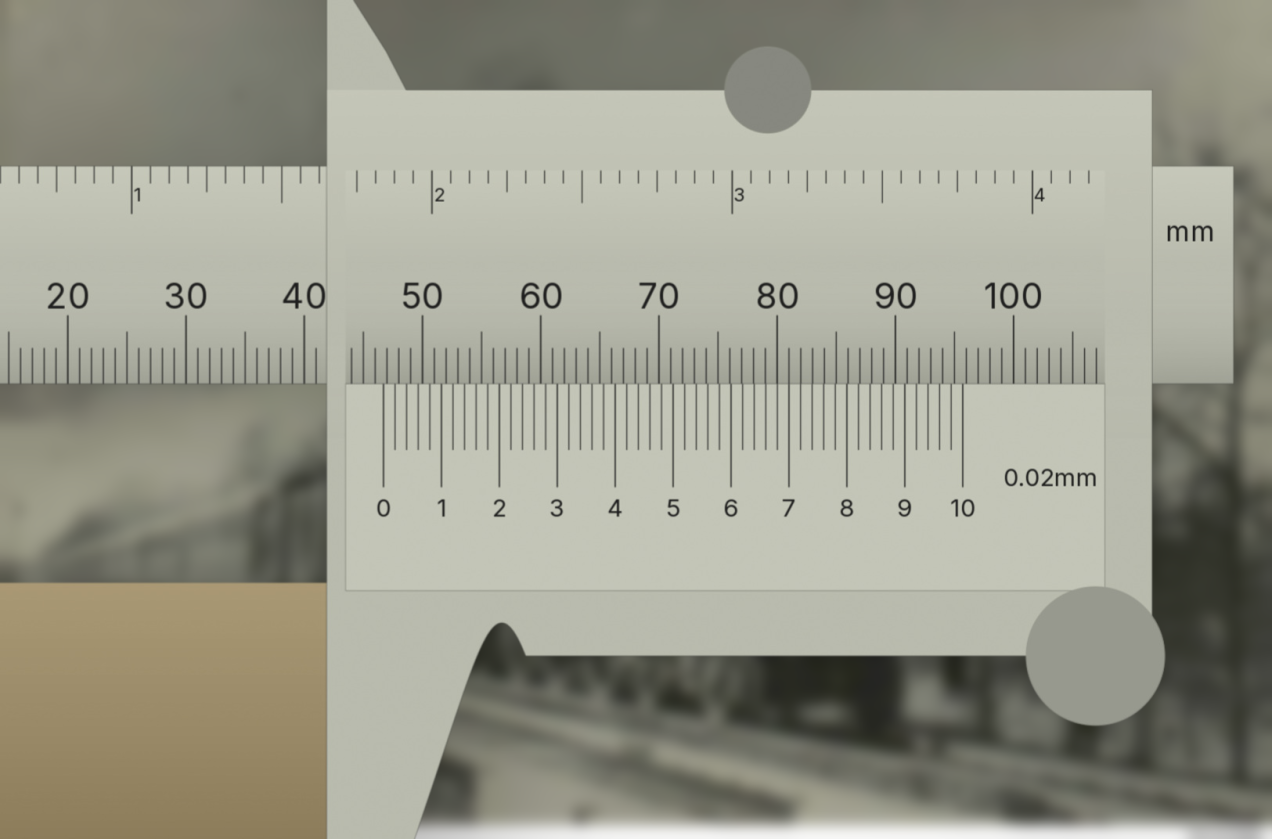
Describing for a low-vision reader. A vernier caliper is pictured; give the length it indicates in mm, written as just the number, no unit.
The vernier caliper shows 46.7
